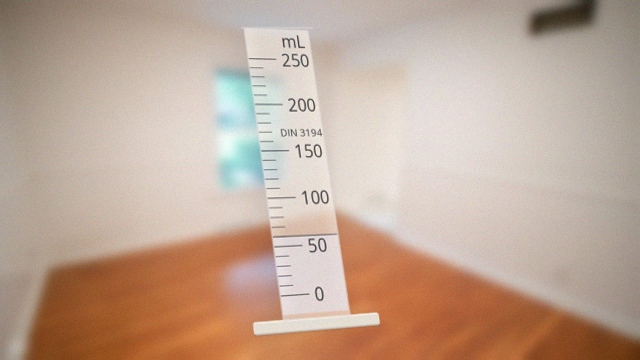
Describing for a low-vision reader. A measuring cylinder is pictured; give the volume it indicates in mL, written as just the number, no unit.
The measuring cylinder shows 60
